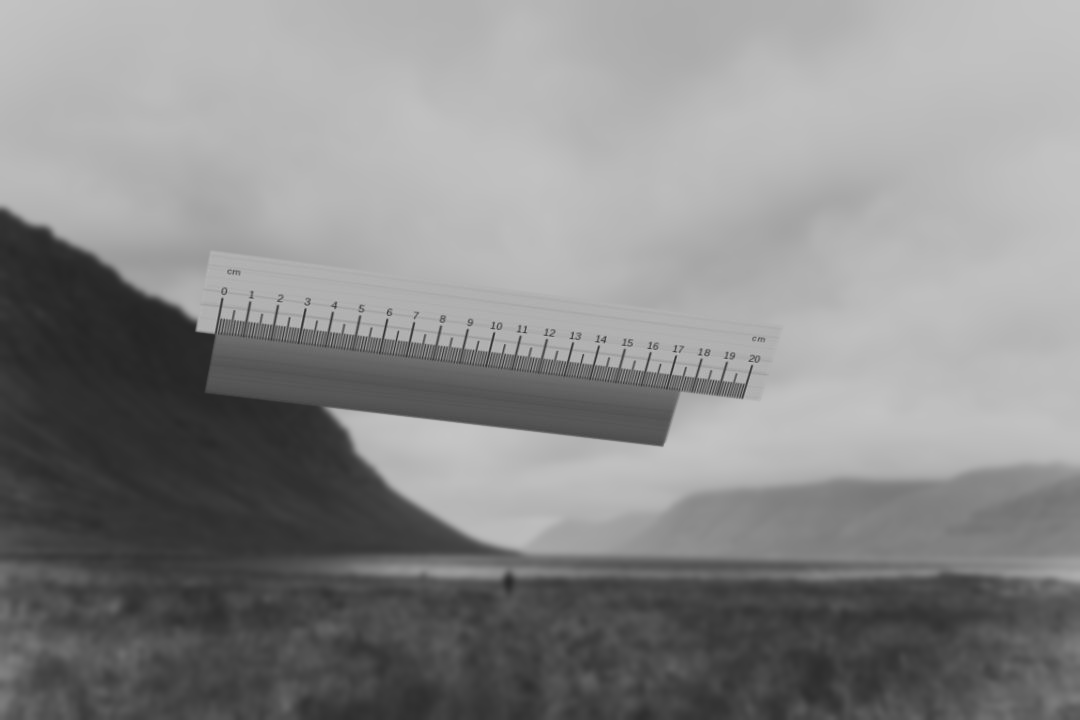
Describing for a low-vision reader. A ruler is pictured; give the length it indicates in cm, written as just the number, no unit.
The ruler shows 17.5
